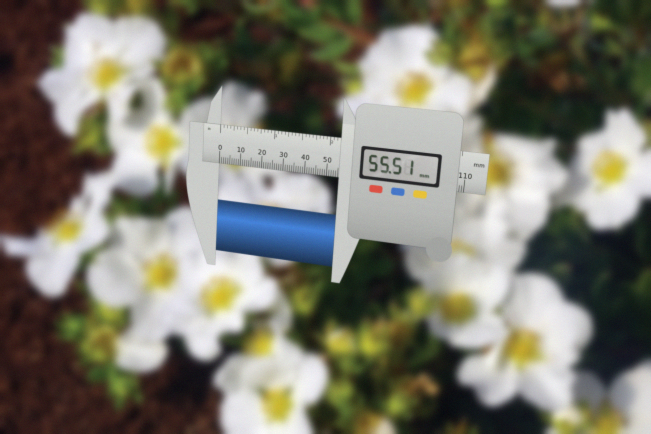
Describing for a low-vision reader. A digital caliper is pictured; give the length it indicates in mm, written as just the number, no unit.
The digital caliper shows 55.51
